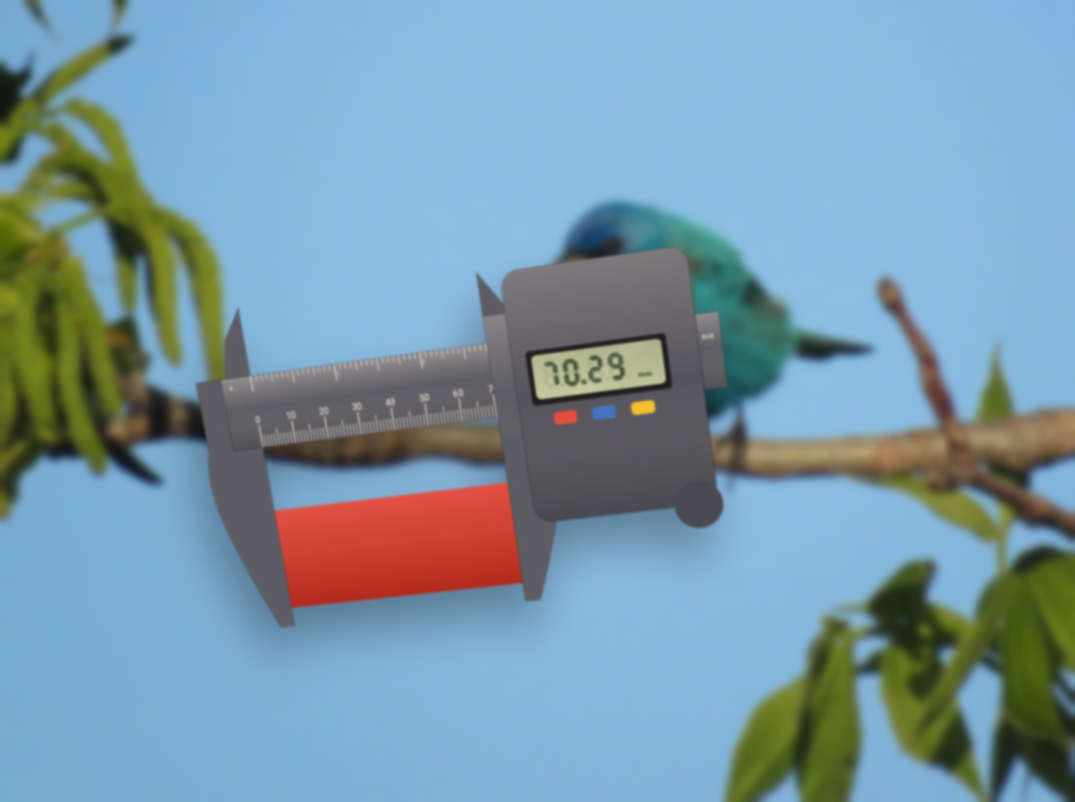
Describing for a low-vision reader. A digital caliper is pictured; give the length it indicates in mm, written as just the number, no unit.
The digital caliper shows 70.29
